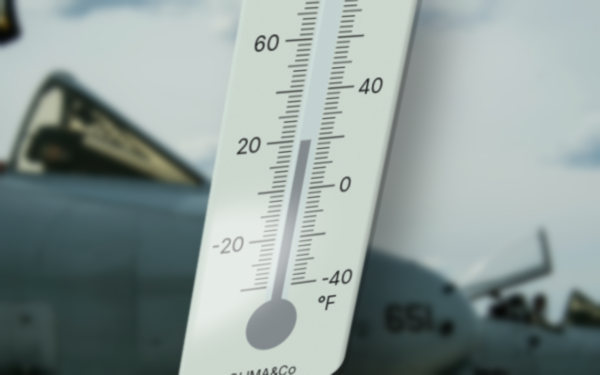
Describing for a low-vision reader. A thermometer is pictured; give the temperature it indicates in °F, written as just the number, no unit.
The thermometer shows 20
